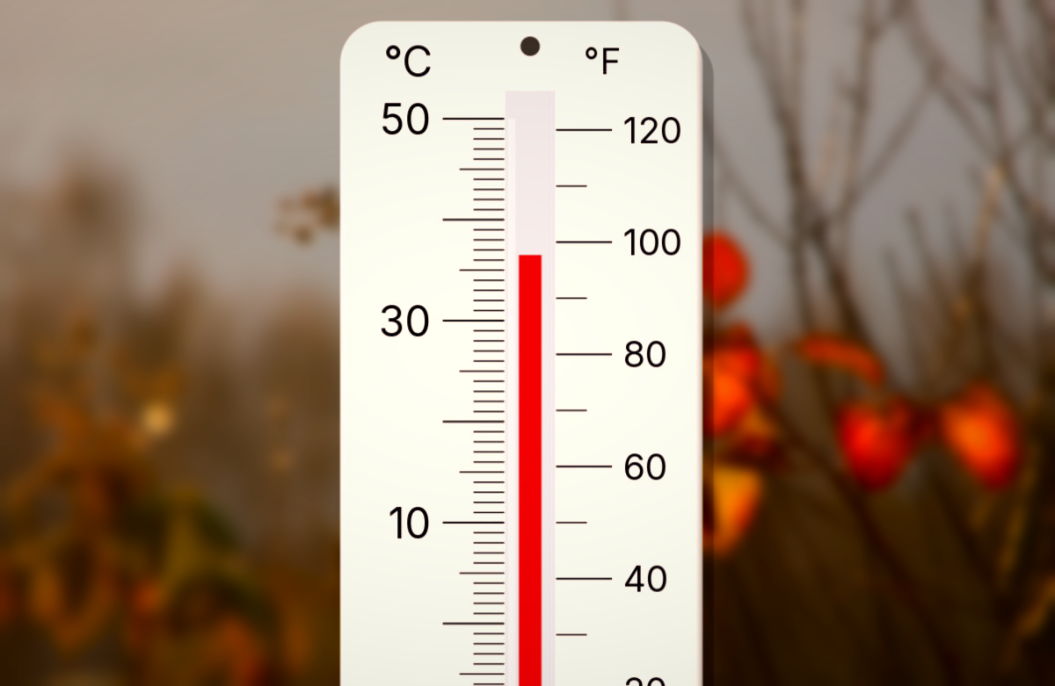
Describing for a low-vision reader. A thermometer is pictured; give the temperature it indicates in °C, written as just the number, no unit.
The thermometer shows 36.5
